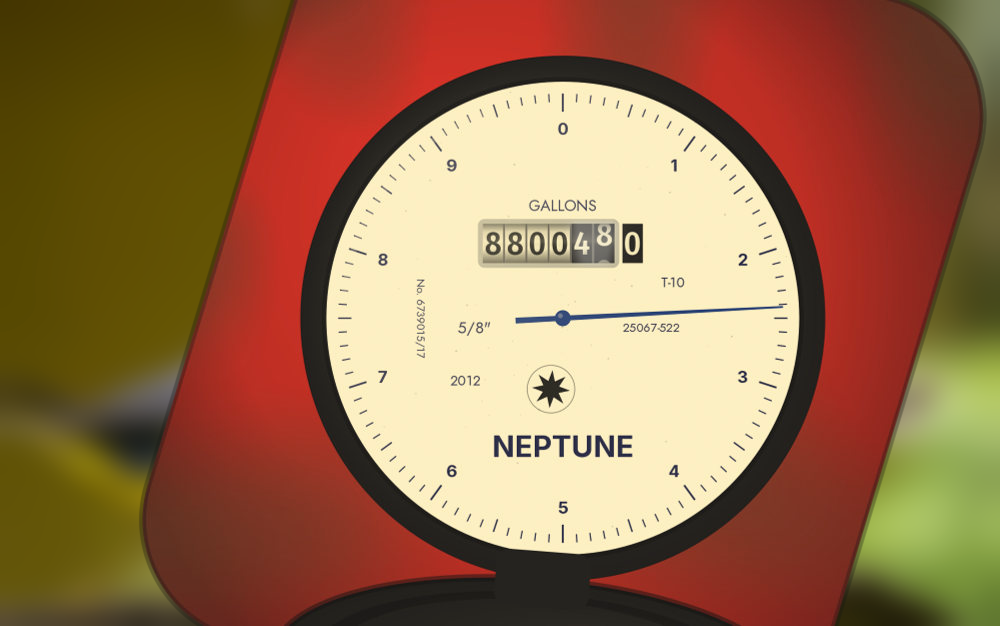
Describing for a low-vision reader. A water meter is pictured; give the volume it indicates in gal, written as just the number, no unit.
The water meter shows 8800482.4
